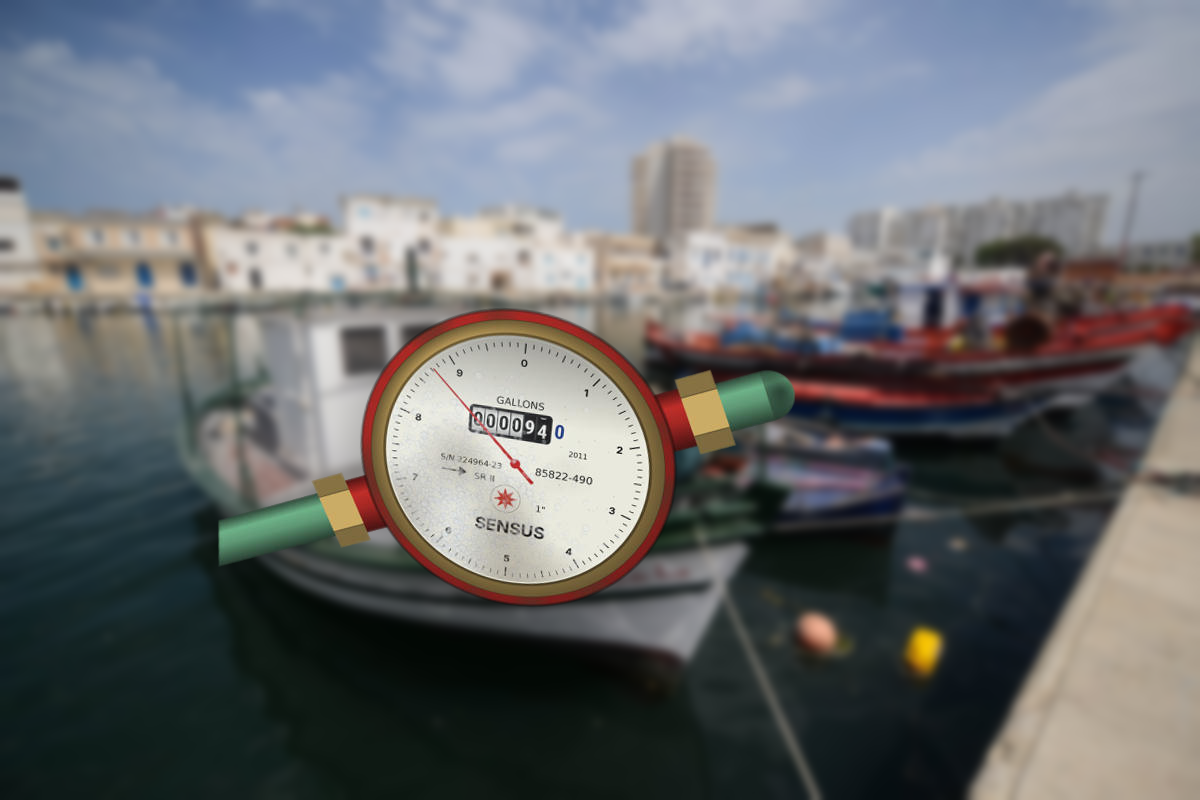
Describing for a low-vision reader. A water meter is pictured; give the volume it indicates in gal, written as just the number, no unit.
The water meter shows 938.7
